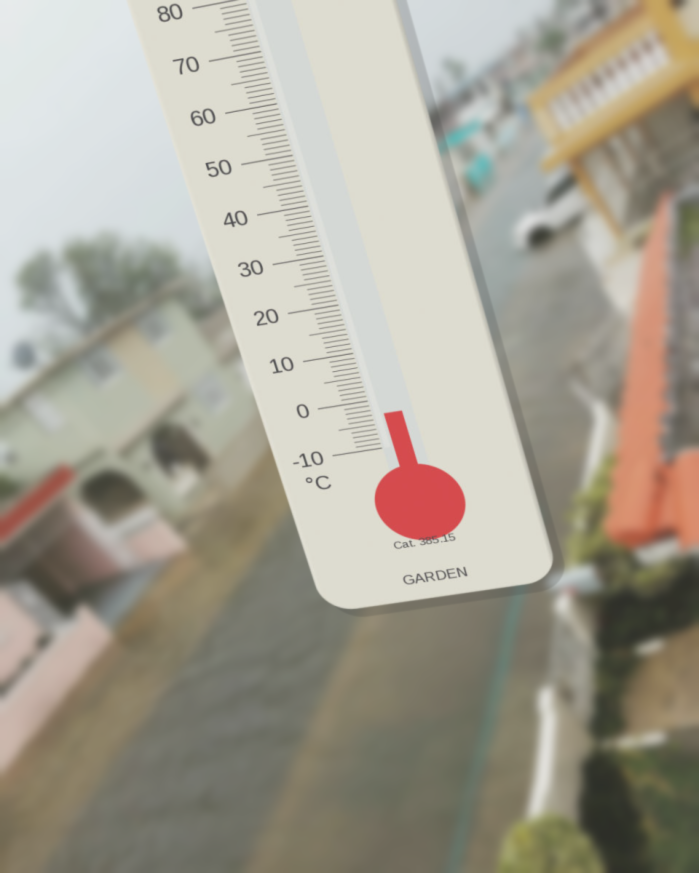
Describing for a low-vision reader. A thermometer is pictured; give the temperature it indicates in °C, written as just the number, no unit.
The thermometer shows -3
